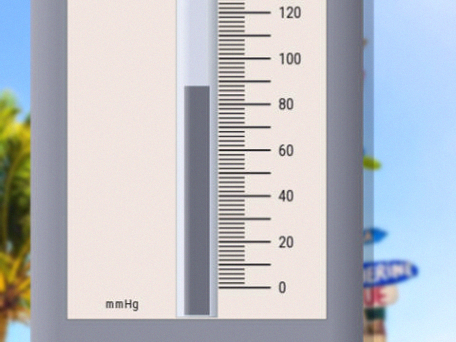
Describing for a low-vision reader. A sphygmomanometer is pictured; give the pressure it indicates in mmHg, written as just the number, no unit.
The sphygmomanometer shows 88
